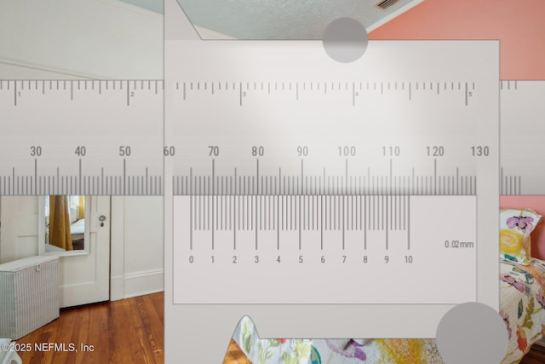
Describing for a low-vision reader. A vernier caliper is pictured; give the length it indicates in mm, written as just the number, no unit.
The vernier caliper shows 65.0
